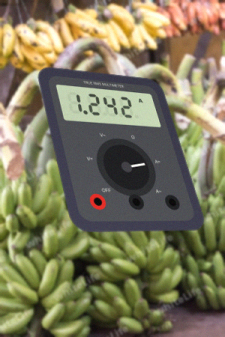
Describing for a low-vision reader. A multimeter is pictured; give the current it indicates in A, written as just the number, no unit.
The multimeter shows 1.242
